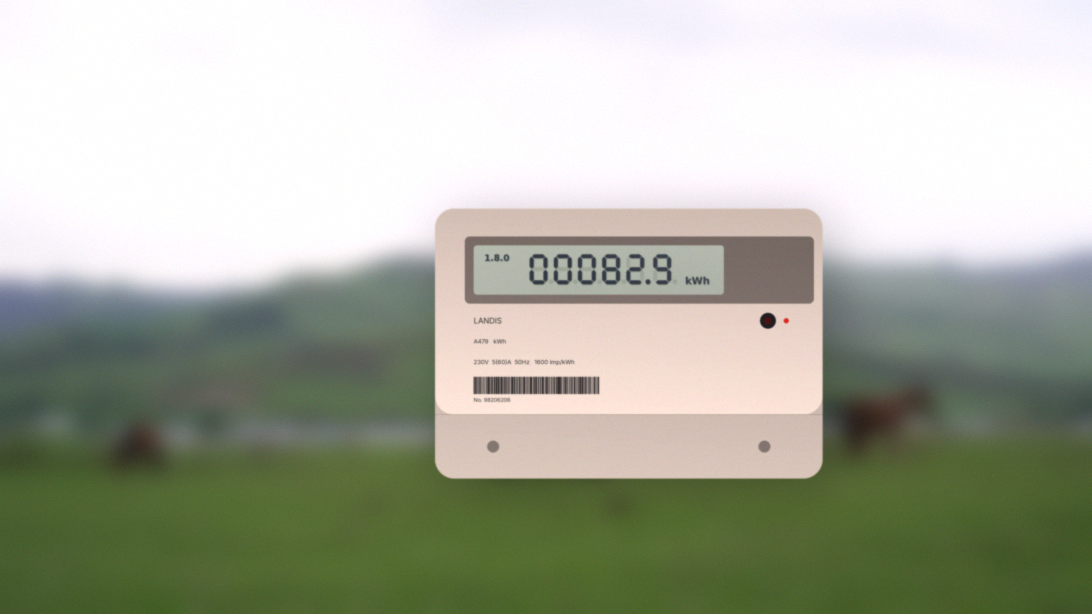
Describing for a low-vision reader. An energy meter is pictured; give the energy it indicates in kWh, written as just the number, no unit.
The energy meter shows 82.9
